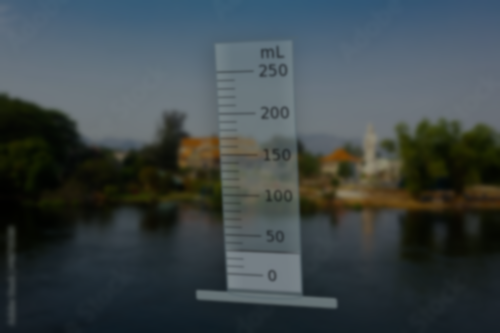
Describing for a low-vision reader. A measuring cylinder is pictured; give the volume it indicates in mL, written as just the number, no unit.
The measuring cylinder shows 30
